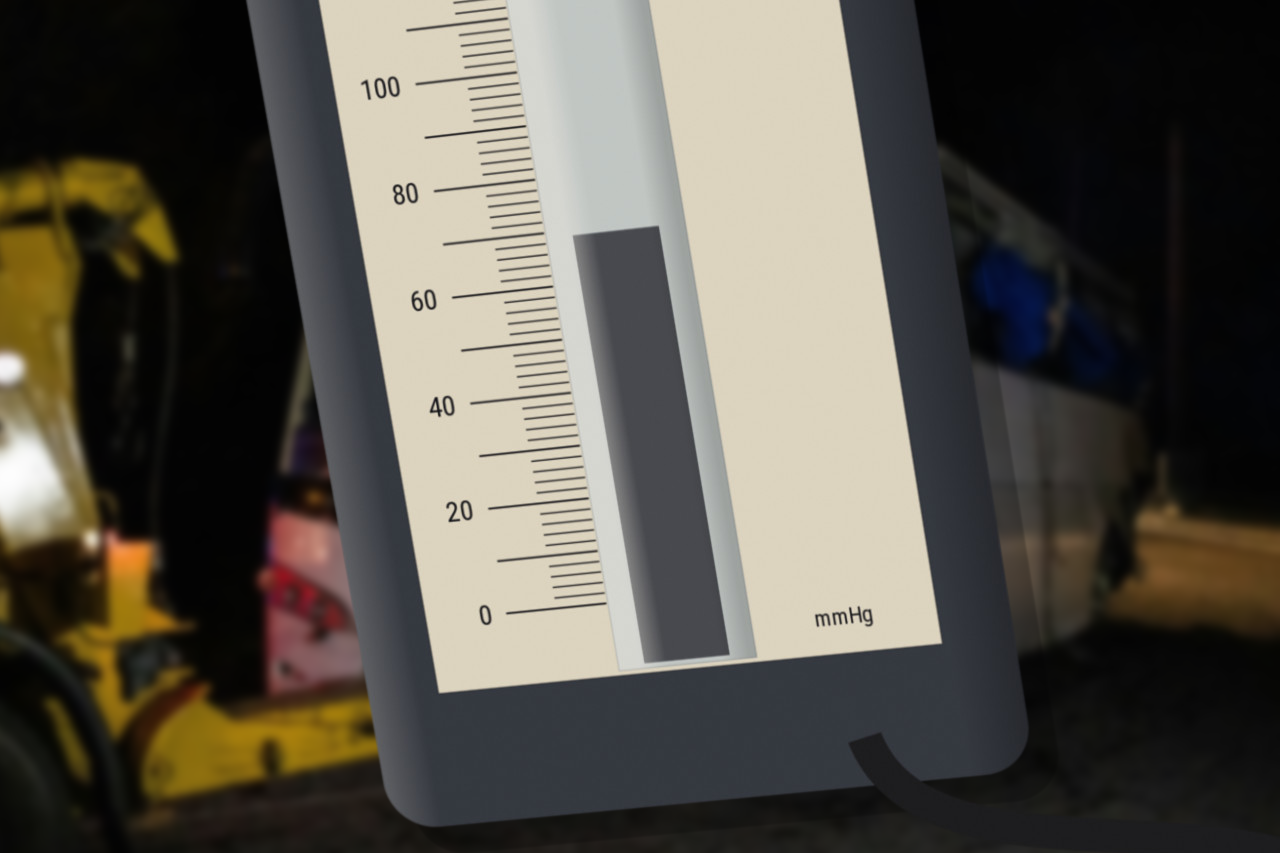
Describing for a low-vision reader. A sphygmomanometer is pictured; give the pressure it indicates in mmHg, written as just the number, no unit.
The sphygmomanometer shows 69
